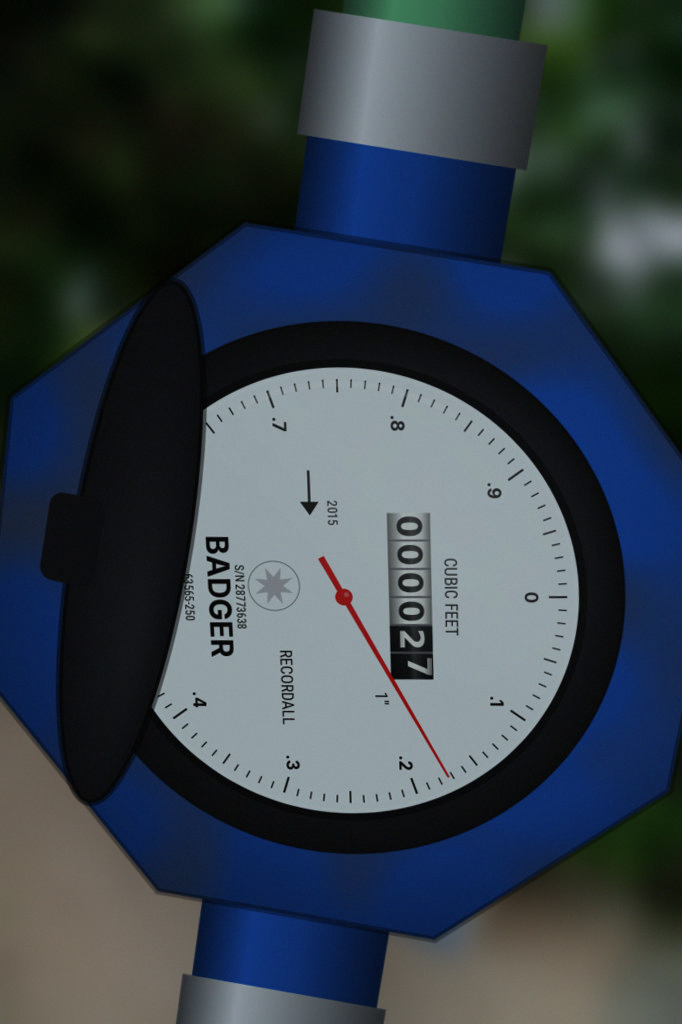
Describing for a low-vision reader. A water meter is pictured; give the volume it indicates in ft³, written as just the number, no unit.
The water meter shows 27.17
